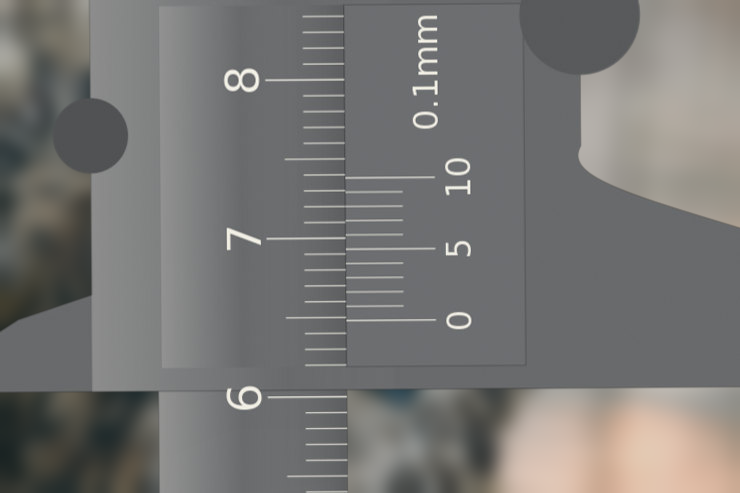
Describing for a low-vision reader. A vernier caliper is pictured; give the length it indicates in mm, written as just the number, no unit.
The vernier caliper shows 64.8
